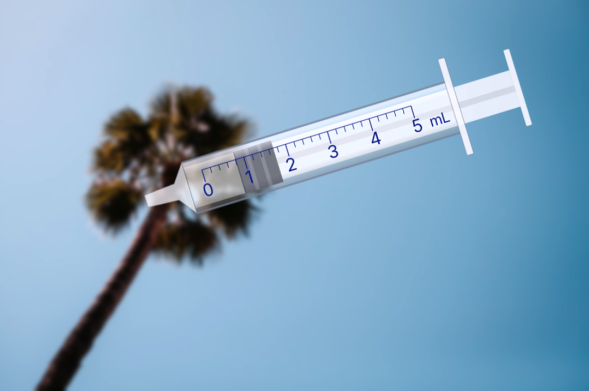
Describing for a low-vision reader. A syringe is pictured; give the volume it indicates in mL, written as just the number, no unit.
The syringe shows 0.8
